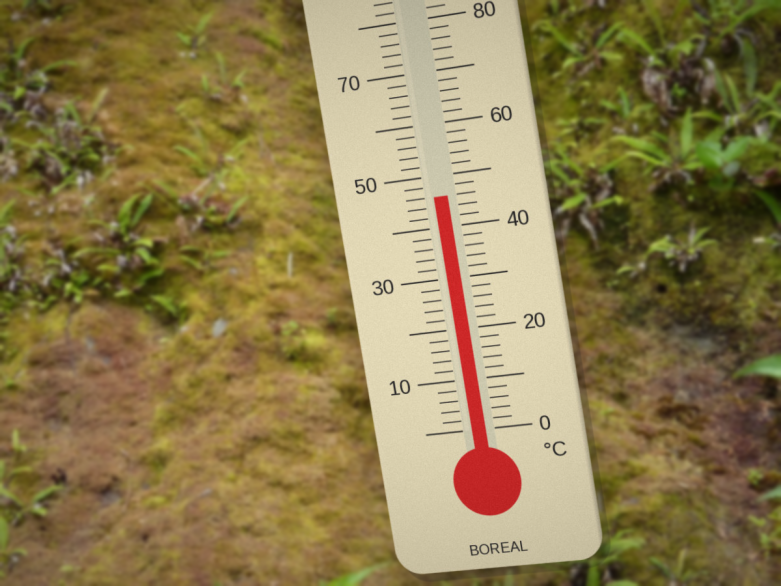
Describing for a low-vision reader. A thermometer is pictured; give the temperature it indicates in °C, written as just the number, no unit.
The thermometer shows 46
